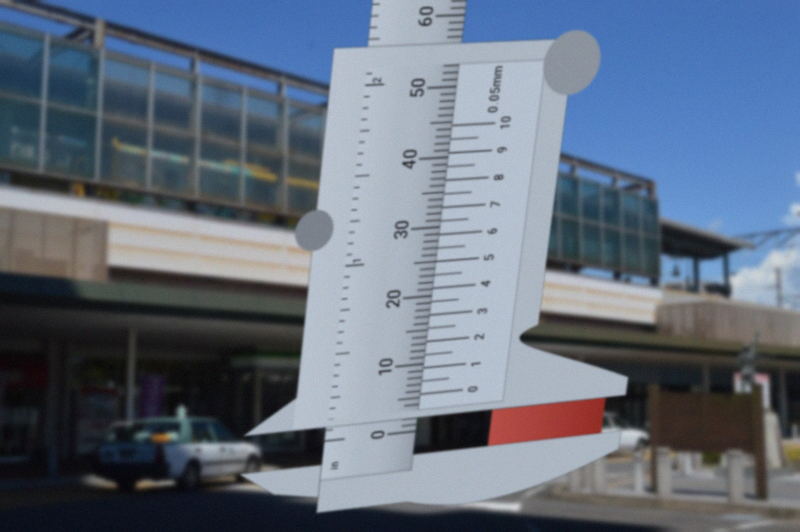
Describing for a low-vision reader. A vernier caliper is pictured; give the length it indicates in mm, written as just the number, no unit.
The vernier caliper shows 5.5
